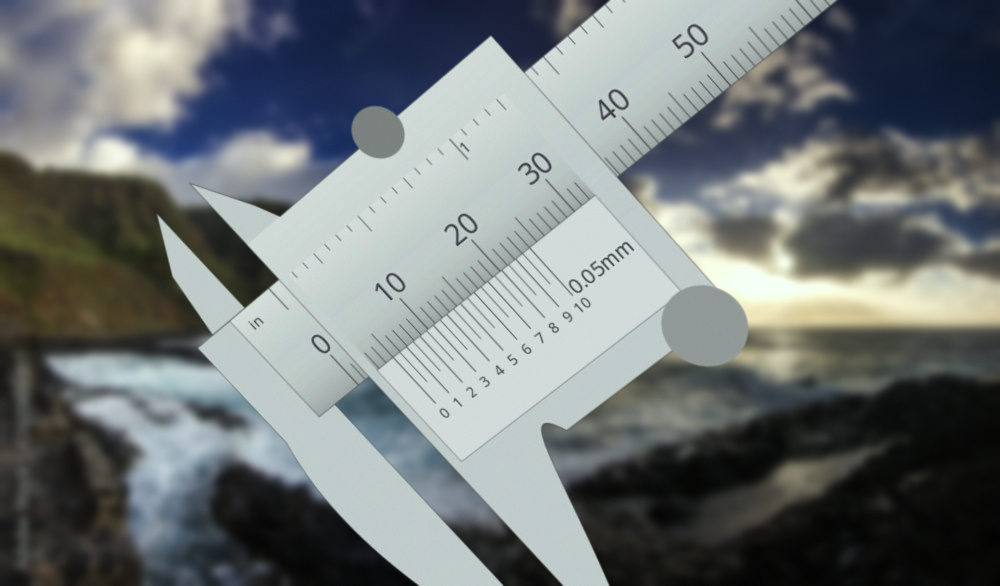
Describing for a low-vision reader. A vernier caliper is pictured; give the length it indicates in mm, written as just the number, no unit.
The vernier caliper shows 5.0
